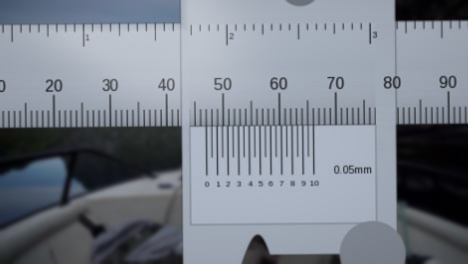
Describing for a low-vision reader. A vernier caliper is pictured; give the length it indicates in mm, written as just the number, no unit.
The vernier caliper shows 47.0
